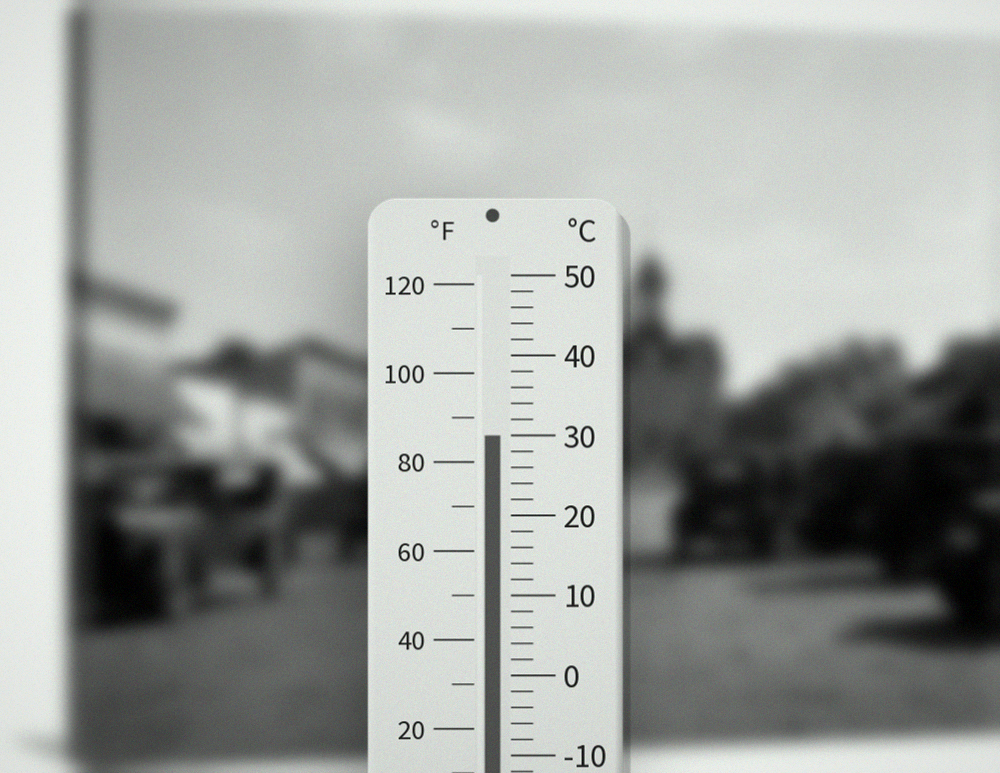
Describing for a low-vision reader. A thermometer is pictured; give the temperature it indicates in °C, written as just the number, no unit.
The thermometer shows 30
